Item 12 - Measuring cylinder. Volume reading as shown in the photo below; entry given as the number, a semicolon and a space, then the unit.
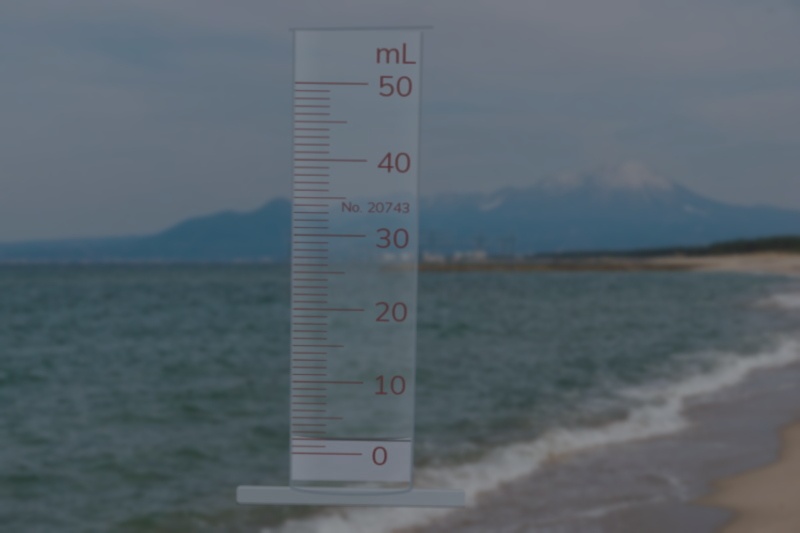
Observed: 2; mL
